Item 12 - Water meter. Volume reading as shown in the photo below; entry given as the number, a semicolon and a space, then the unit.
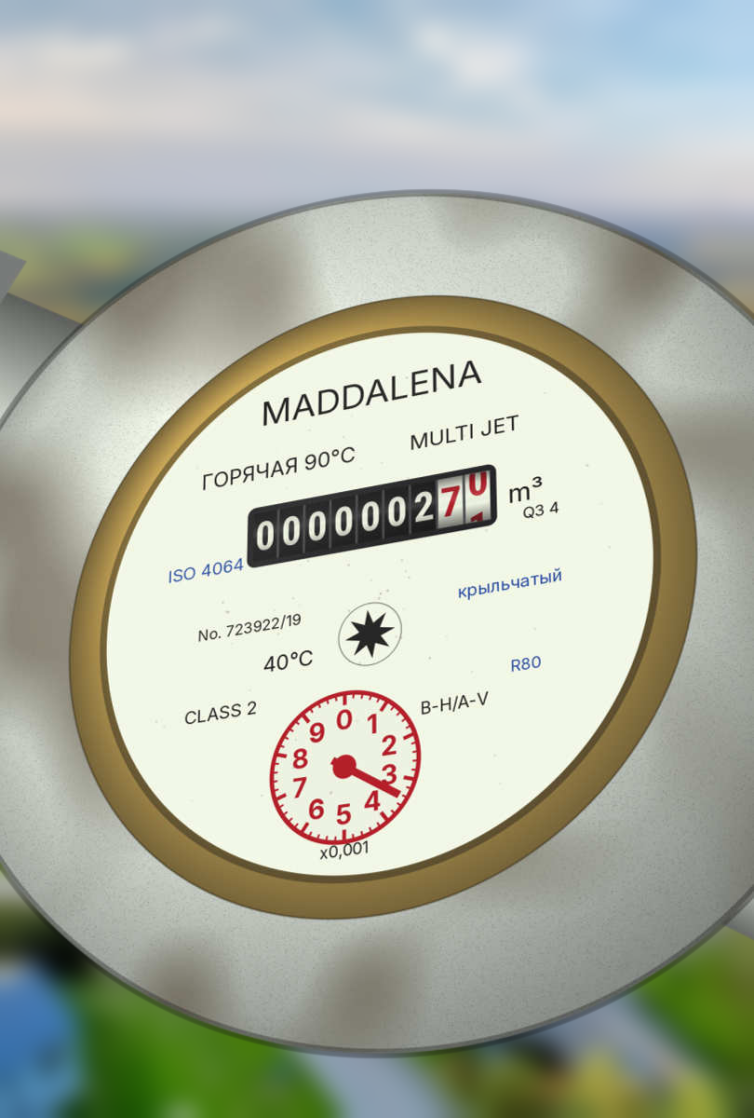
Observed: 2.703; m³
